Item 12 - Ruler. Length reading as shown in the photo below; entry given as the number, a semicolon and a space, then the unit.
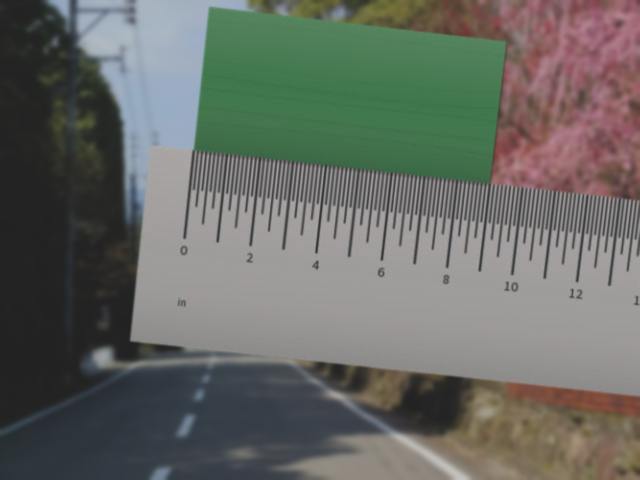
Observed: 9; in
